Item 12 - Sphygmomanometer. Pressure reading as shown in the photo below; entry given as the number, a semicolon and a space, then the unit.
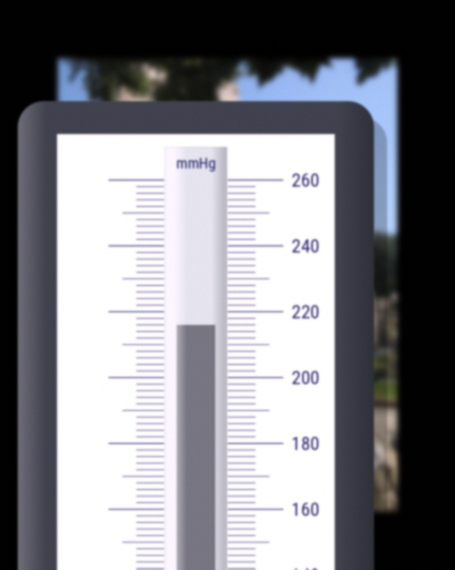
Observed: 216; mmHg
